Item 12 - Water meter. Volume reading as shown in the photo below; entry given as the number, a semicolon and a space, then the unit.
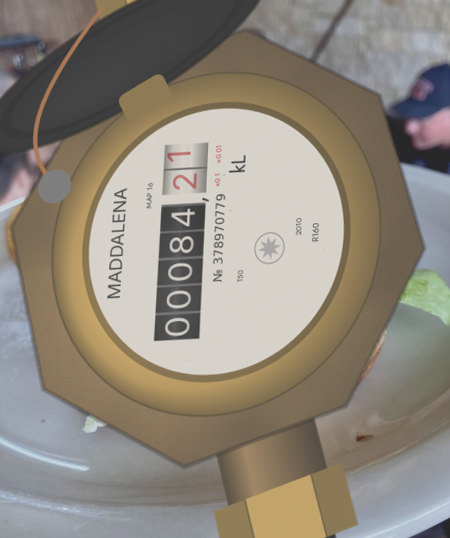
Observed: 84.21; kL
